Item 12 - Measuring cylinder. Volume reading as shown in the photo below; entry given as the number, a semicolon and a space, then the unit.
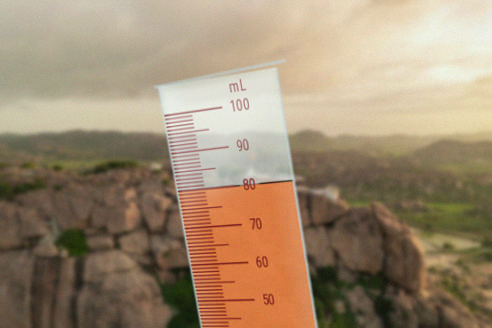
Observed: 80; mL
